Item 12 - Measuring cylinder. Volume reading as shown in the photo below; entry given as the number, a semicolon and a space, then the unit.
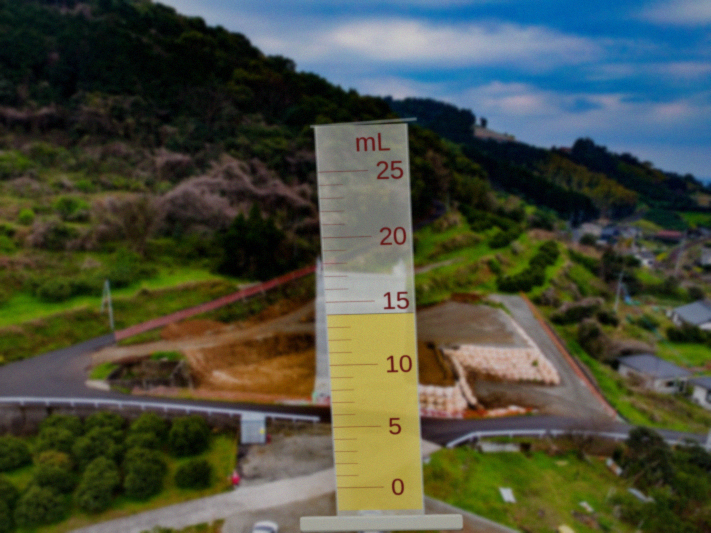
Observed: 14; mL
